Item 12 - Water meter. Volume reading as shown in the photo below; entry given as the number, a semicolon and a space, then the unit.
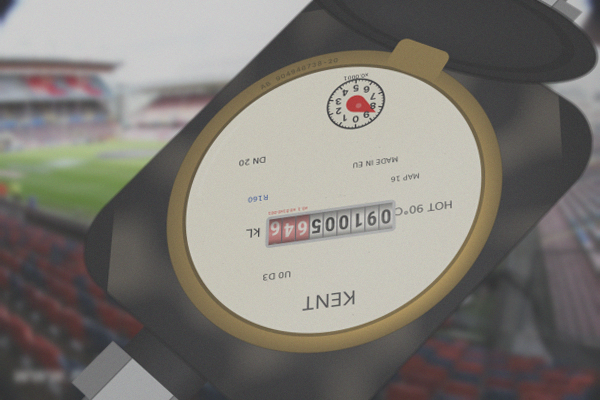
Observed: 91005.6458; kL
